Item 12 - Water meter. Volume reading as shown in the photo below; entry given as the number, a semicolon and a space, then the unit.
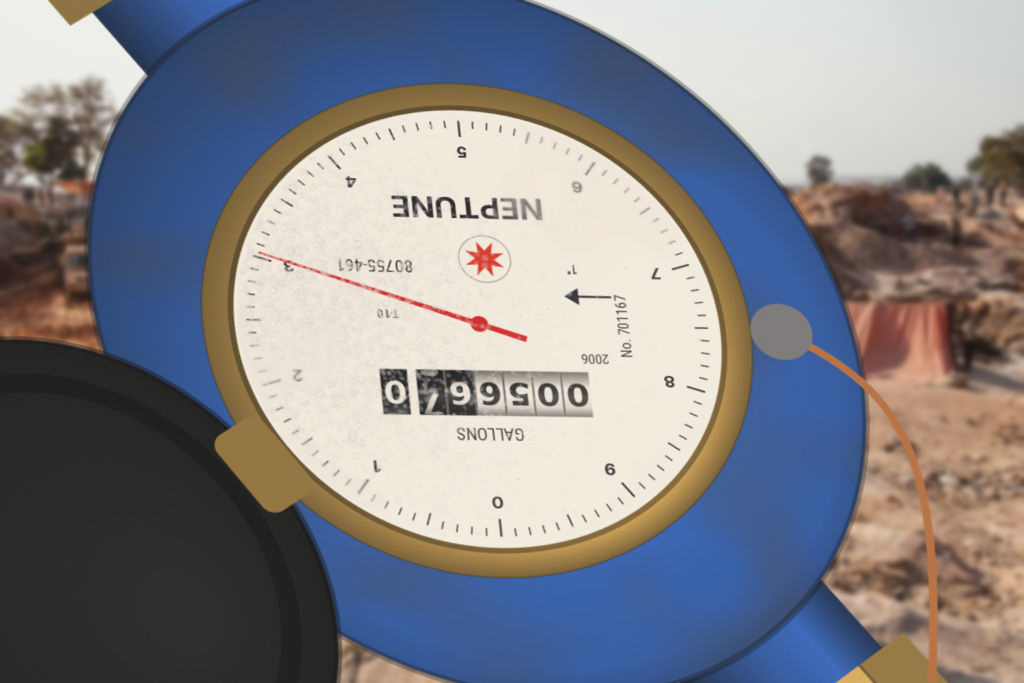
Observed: 56673.0; gal
